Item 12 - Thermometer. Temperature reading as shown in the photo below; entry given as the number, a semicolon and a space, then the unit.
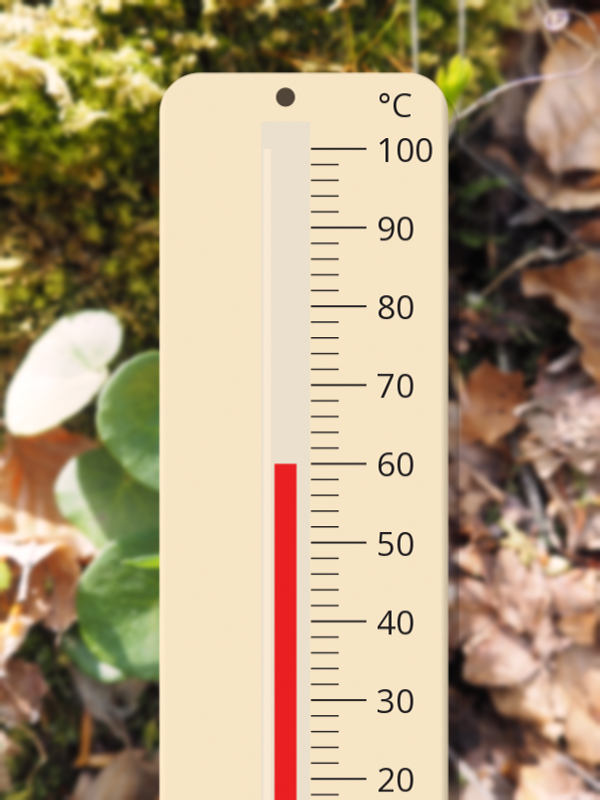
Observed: 60; °C
